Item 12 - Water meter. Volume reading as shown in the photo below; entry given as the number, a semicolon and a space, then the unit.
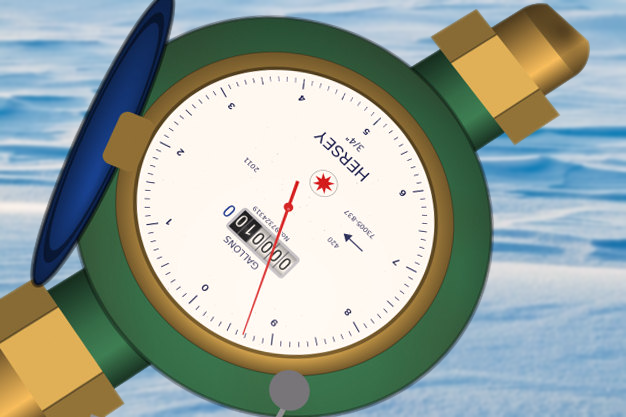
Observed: 99.3; gal
